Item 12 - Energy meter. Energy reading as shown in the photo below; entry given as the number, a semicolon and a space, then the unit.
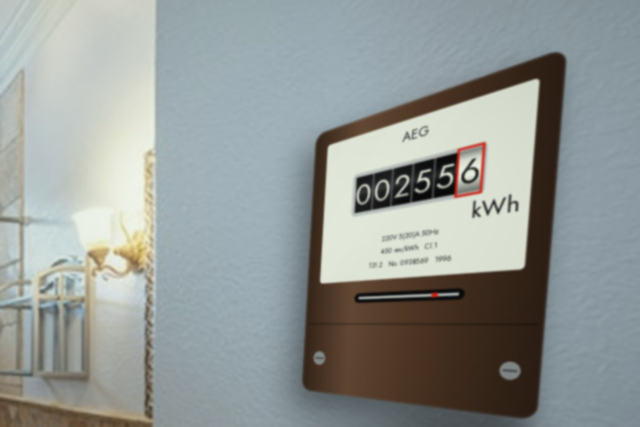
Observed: 255.6; kWh
